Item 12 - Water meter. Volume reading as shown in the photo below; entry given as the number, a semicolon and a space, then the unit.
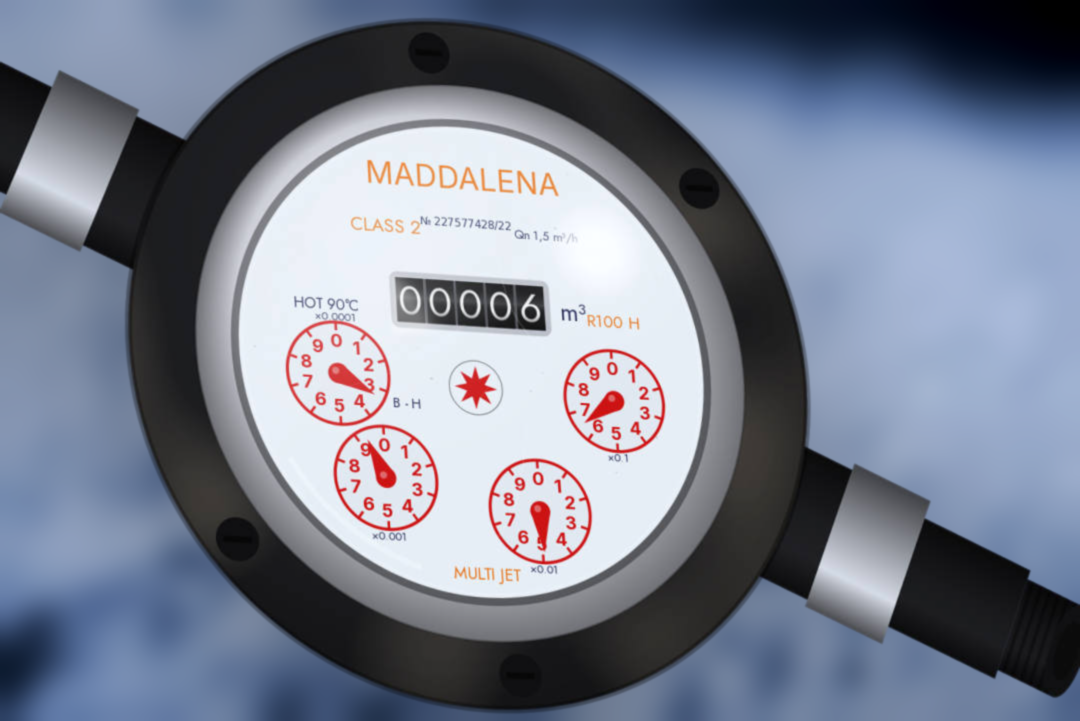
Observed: 6.6493; m³
